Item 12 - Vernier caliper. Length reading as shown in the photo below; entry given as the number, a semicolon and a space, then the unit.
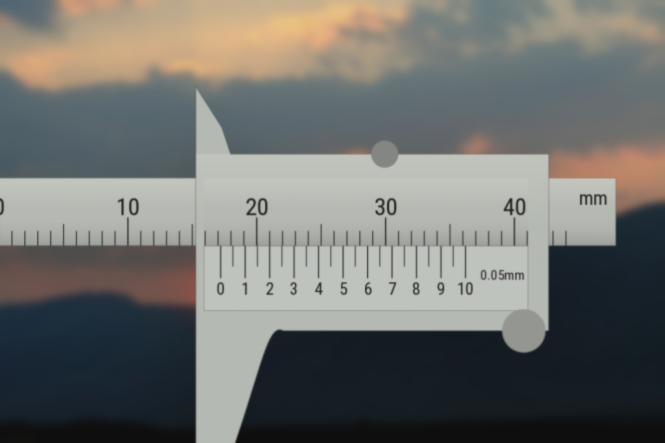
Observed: 17.2; mm
